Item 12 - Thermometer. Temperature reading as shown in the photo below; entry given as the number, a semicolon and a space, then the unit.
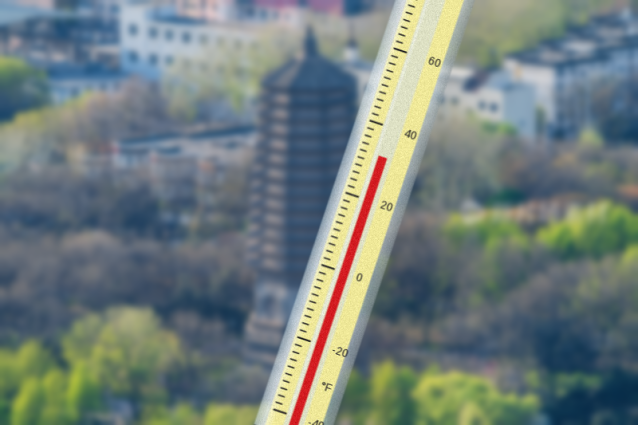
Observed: 32; °F
